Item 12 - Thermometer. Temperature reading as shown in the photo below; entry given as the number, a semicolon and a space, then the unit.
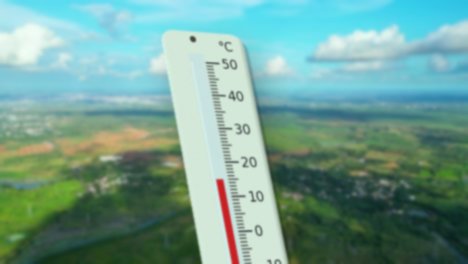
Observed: 15; °C
